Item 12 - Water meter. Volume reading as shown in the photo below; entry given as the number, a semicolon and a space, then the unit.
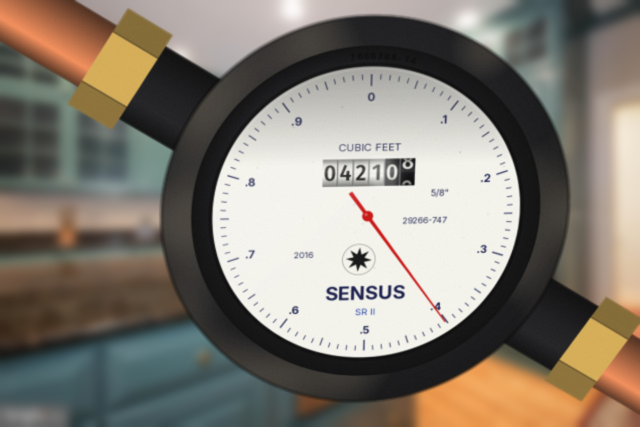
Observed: 42108.40; ft³
